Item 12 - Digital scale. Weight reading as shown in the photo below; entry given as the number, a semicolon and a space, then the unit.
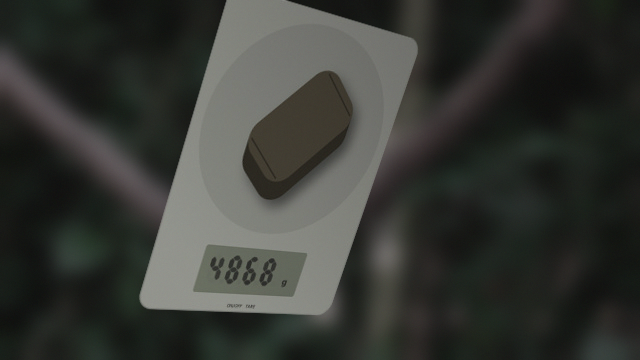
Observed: 4868; g
